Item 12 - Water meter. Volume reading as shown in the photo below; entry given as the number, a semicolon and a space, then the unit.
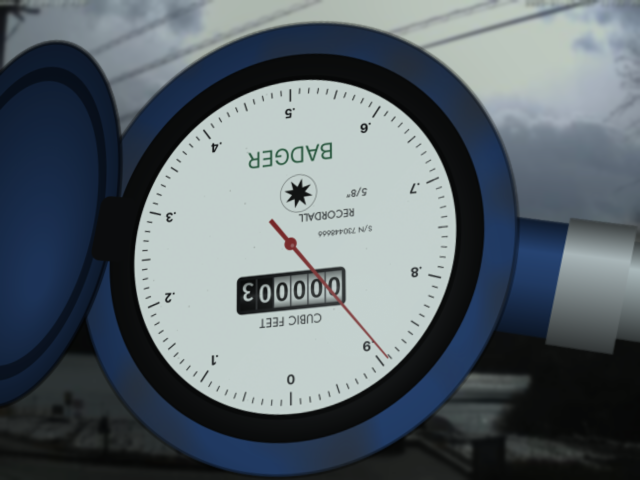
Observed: 2.89; ft³
